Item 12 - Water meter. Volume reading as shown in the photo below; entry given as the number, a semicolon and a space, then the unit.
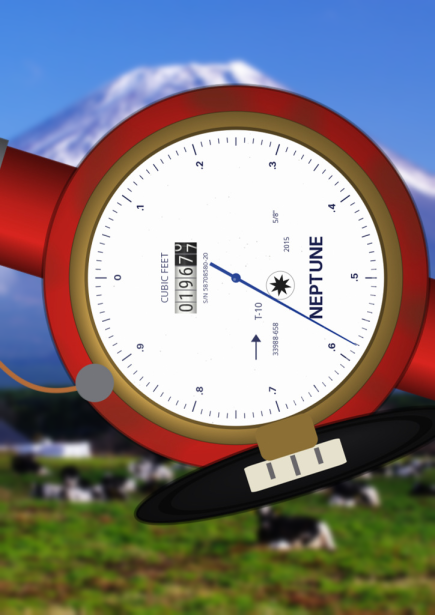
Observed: 19676.58; ft³
